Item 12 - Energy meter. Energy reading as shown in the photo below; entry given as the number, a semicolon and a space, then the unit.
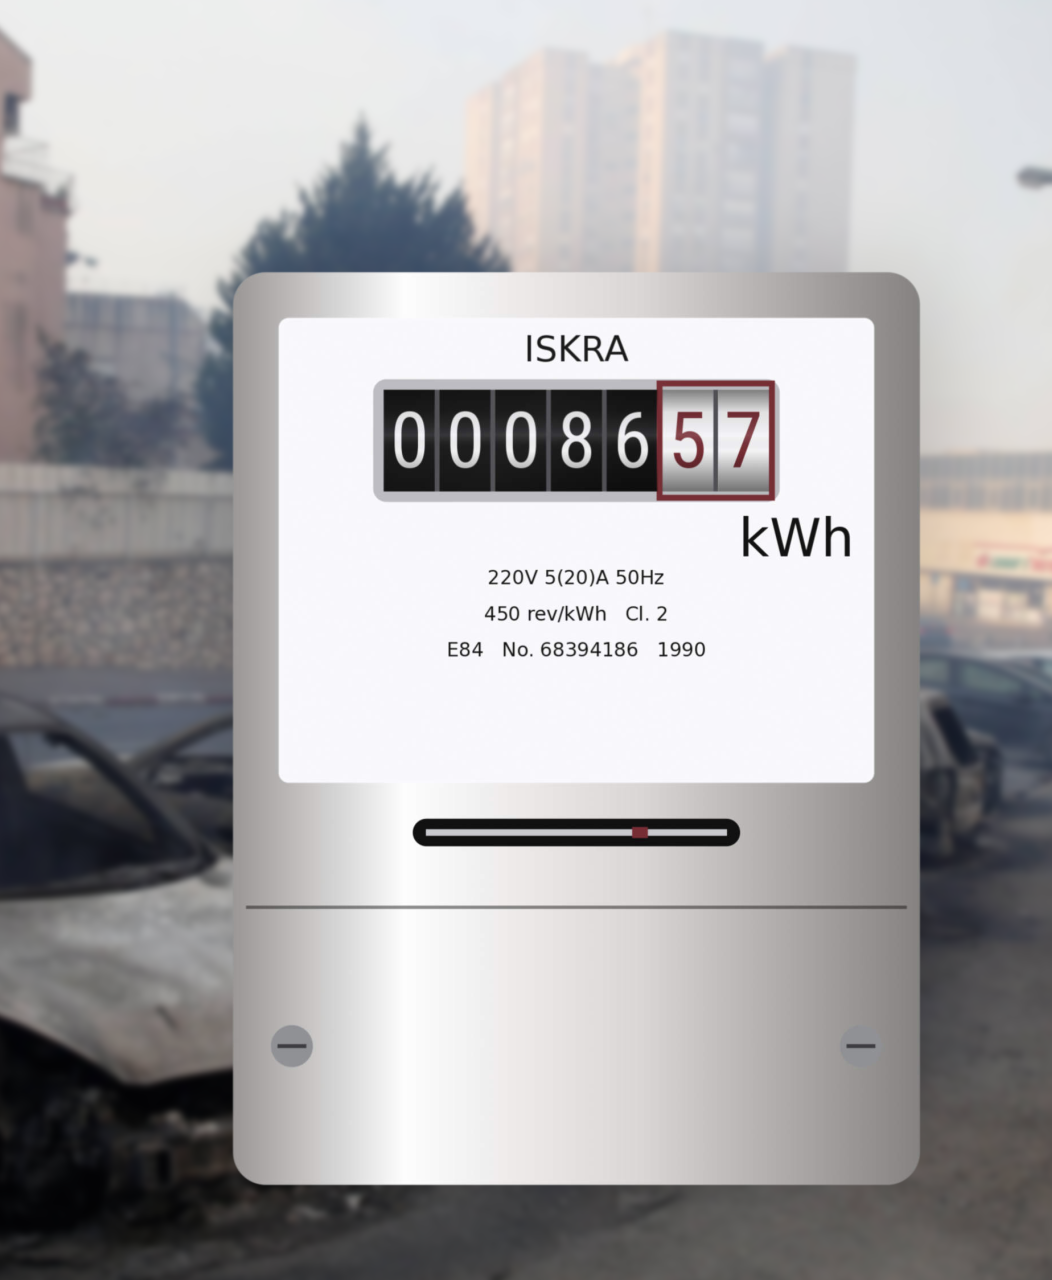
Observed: 86.57; kWh
